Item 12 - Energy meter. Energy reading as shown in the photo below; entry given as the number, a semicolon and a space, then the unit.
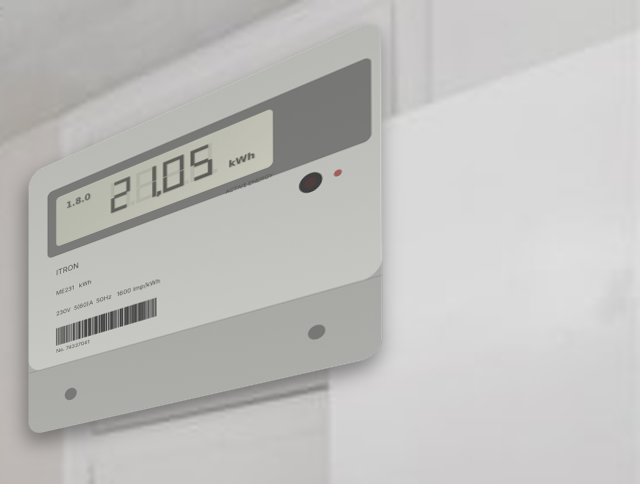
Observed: 21.05; kWh
